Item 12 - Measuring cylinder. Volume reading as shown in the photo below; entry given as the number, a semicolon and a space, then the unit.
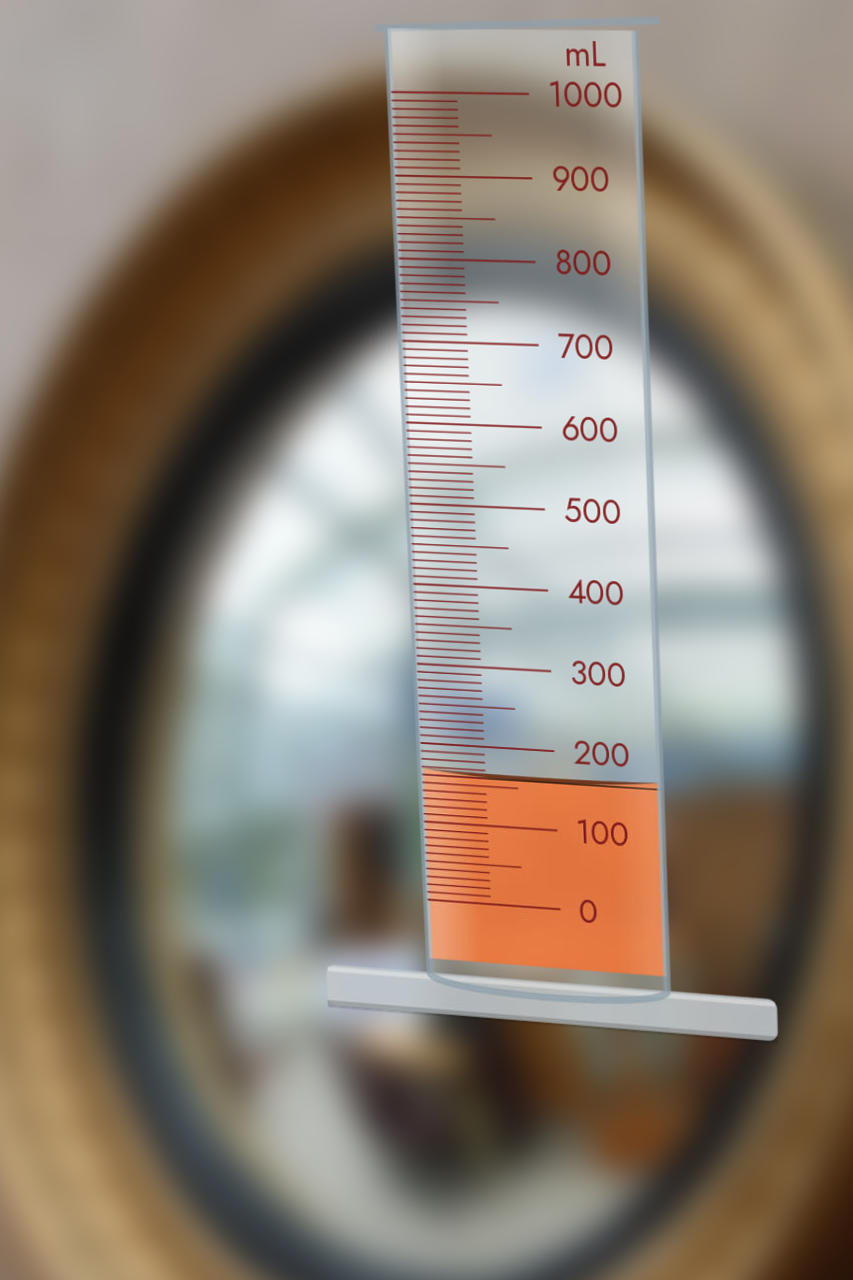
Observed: 160; mL
